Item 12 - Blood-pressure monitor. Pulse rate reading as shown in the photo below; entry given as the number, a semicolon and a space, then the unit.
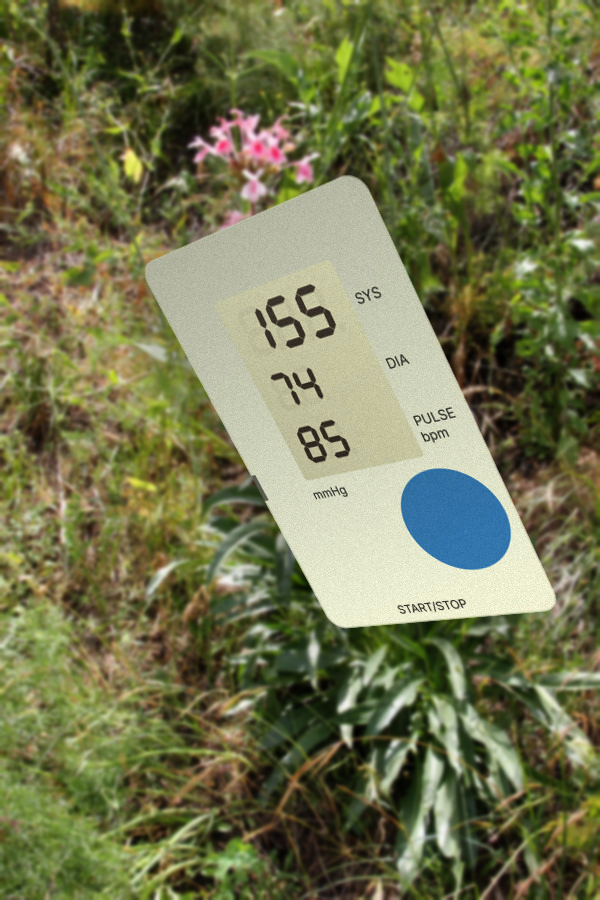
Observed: 85; bpm
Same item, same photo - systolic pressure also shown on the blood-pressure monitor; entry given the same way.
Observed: 155; mmHg
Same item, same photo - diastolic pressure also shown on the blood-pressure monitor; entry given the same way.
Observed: 74; mmHg
